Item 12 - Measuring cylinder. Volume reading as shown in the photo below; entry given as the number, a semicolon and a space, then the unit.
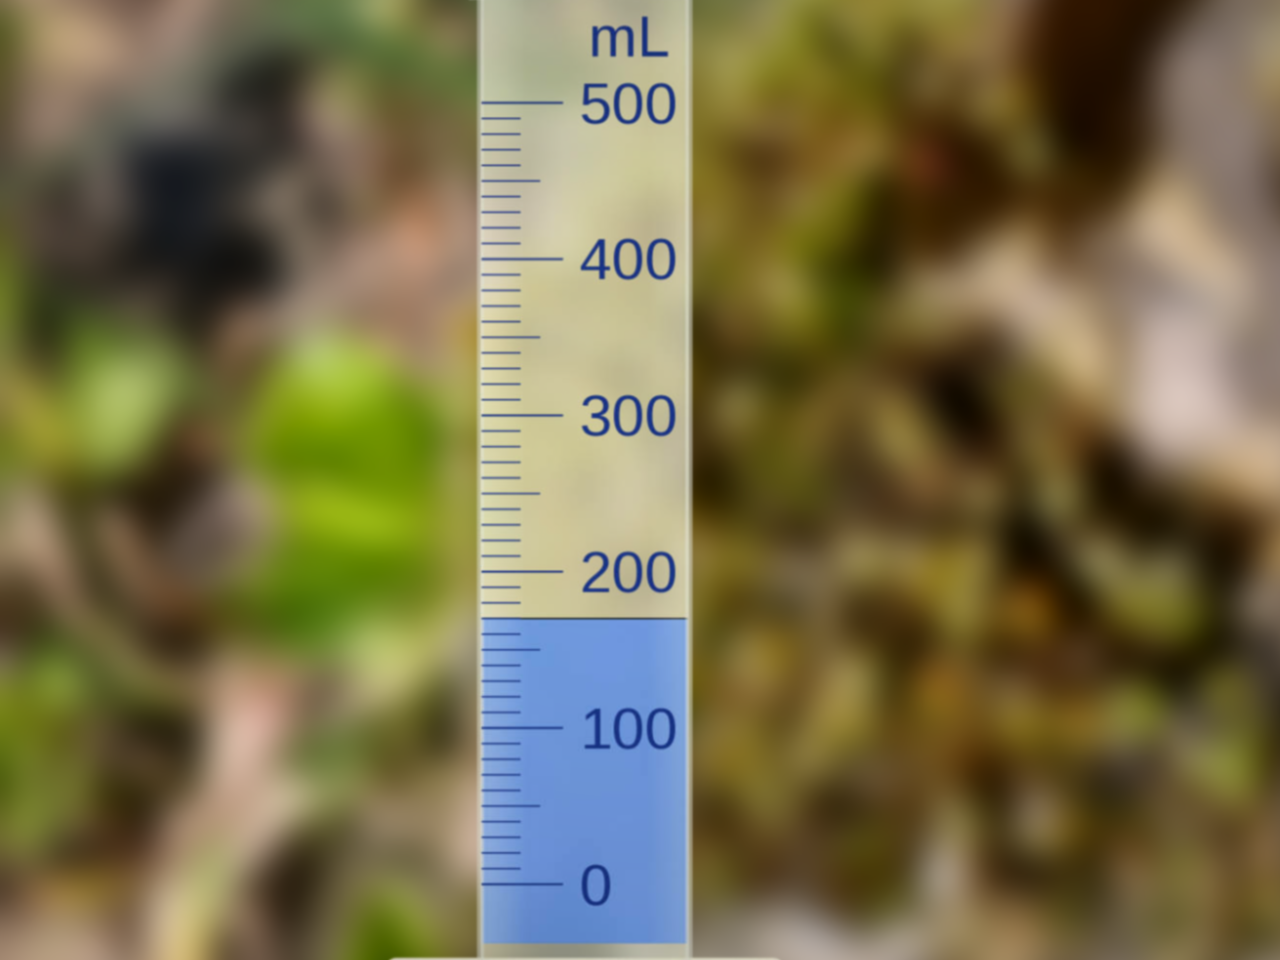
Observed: 170; mL
